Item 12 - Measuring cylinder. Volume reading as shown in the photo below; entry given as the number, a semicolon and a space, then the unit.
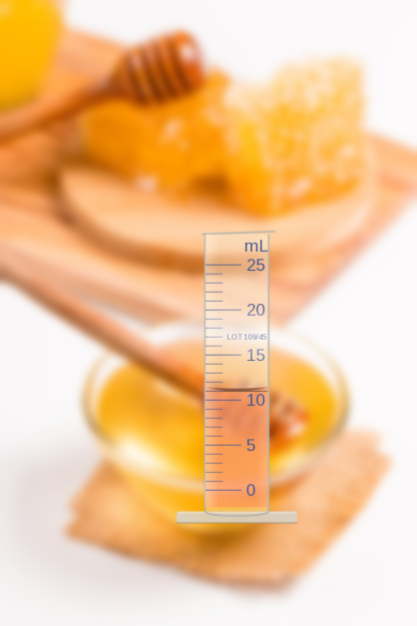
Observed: 11; mL
